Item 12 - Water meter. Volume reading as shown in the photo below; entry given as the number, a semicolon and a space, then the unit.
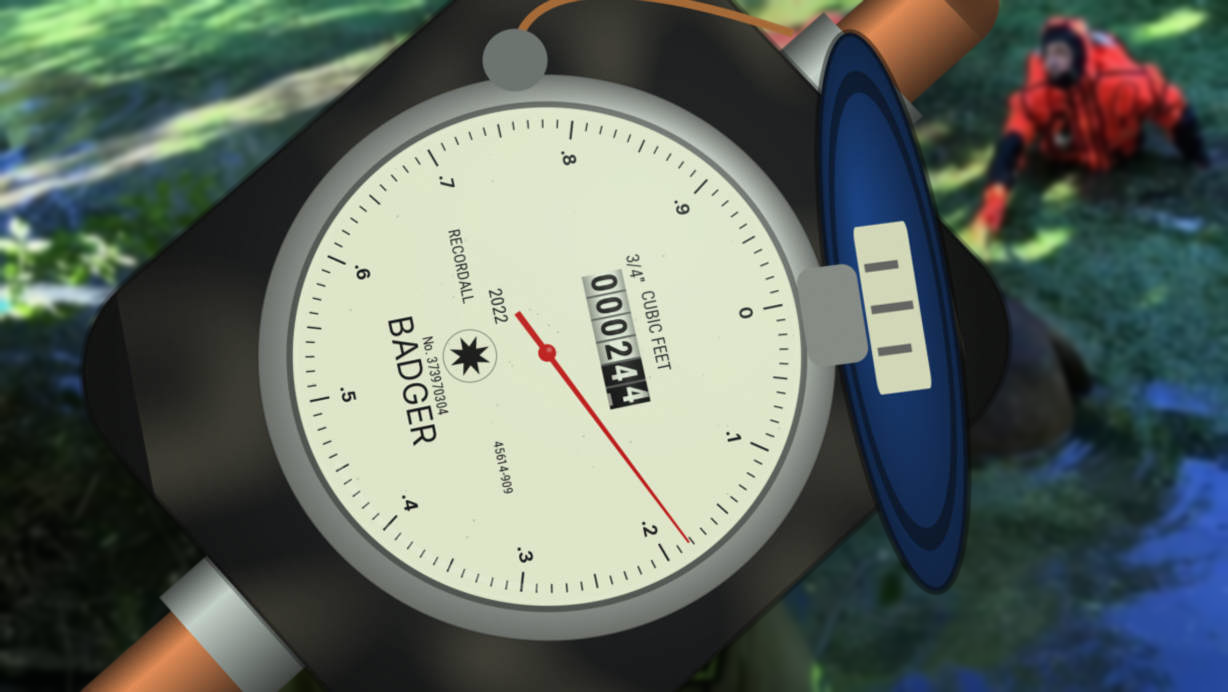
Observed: 244.18; ft³
